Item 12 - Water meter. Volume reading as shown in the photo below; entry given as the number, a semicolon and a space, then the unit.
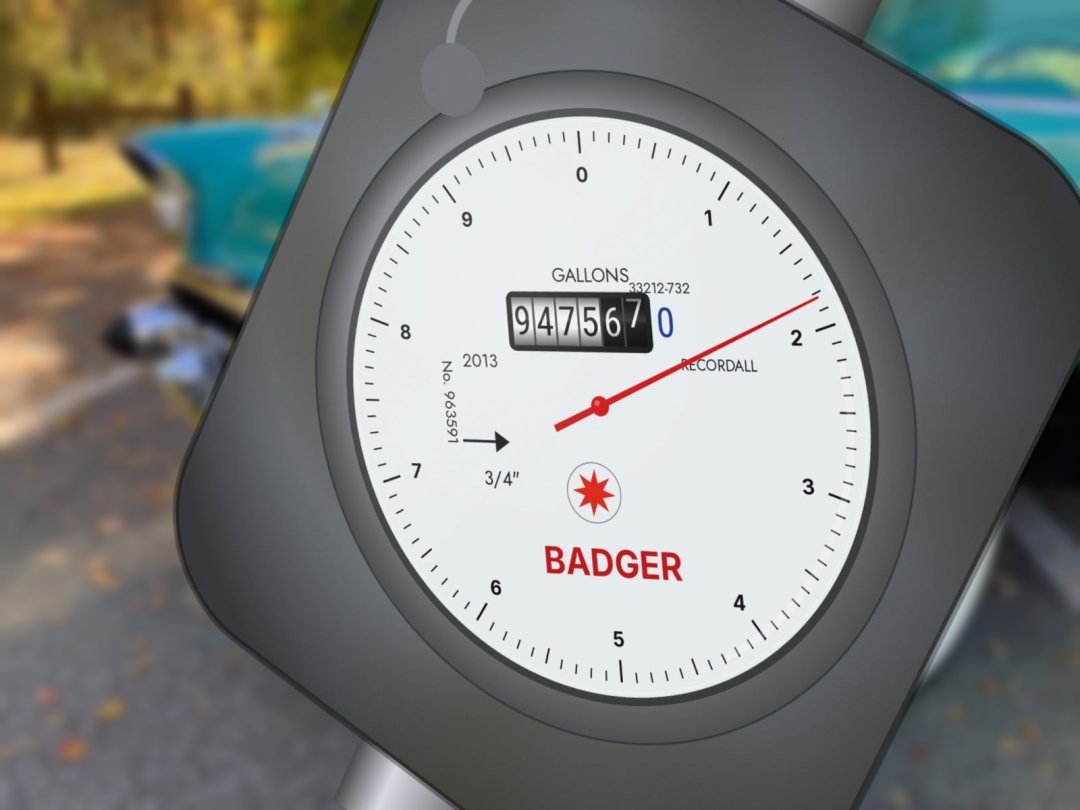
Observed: 9475671.8; gal
